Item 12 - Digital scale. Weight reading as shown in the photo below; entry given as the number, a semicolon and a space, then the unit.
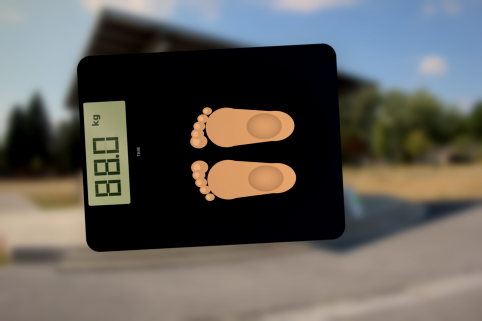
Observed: 88.0; kg
